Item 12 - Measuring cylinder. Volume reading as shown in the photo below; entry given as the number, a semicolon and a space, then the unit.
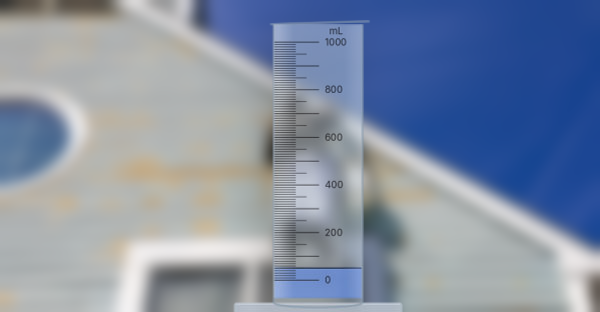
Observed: 50; mL
